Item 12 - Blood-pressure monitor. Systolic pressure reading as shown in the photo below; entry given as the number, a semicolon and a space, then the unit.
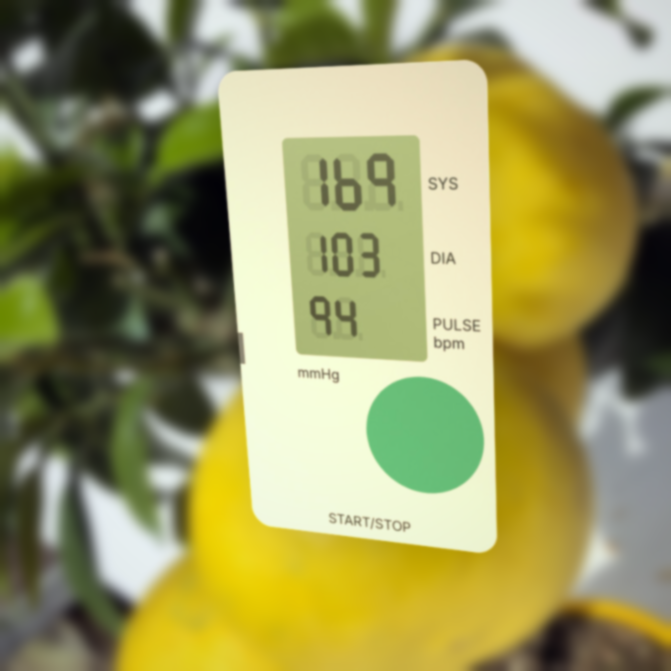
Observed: 169; mmHg
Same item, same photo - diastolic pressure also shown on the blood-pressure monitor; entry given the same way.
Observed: 103; mmHg
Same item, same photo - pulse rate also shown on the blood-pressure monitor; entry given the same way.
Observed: 94; bpm
